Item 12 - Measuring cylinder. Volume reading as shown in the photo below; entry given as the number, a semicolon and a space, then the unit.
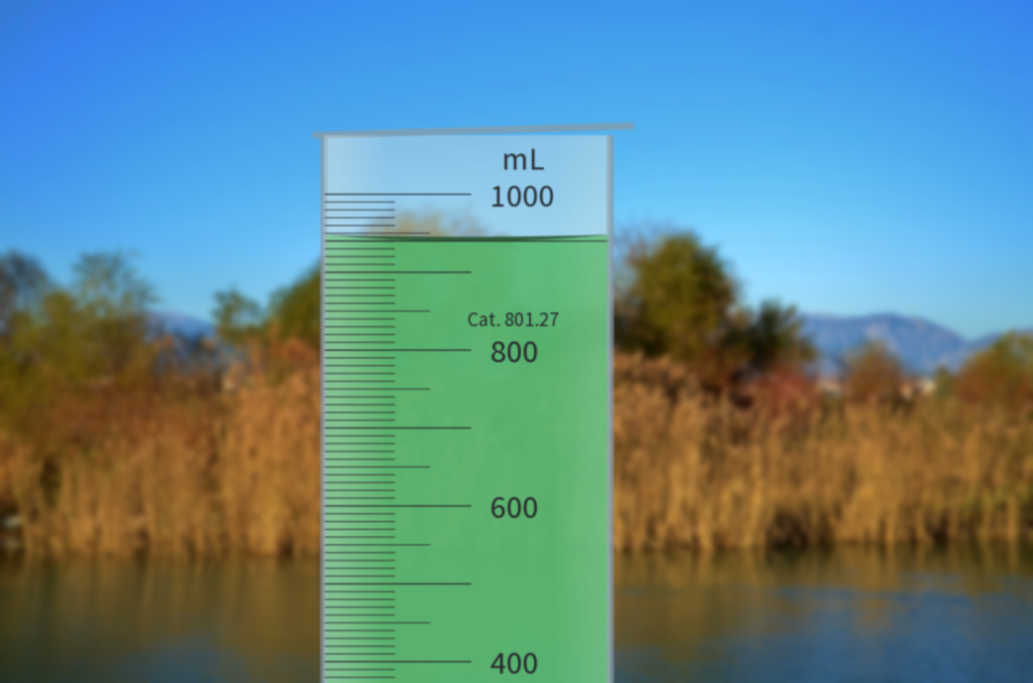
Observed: 940; mL
